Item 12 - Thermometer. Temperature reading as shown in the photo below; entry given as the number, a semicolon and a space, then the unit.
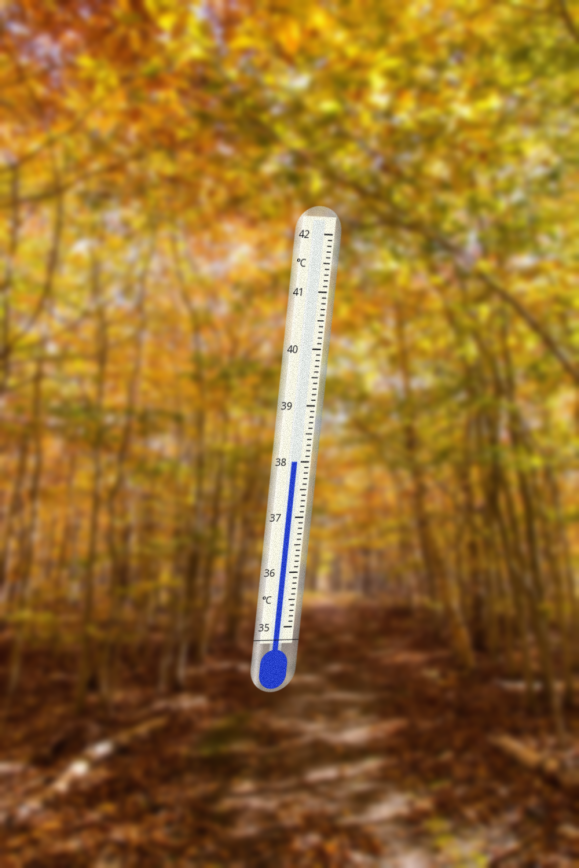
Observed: 38; °C
